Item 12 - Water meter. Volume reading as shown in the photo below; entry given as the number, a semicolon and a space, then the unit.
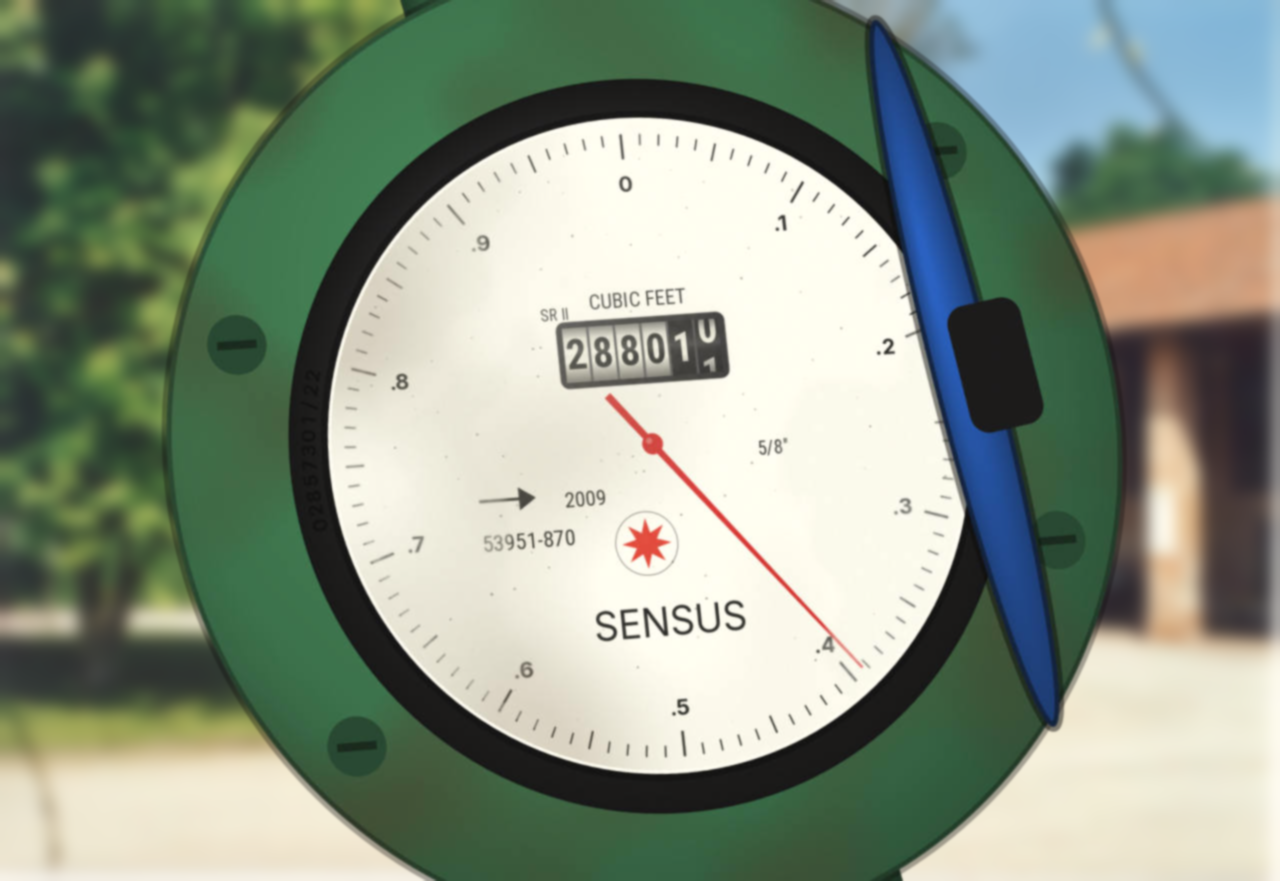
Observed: 288010.39; ft³
